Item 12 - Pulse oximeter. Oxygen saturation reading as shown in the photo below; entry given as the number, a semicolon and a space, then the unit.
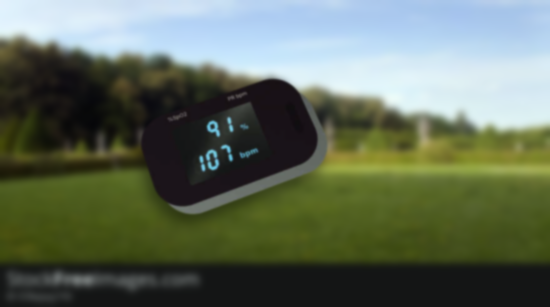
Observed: 91; %
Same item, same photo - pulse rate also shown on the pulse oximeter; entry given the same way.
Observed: 107; bpm
